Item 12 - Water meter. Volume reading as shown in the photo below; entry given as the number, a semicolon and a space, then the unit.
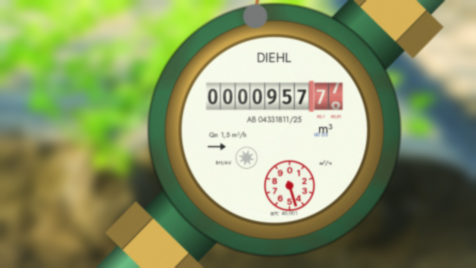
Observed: 957.774; m³
